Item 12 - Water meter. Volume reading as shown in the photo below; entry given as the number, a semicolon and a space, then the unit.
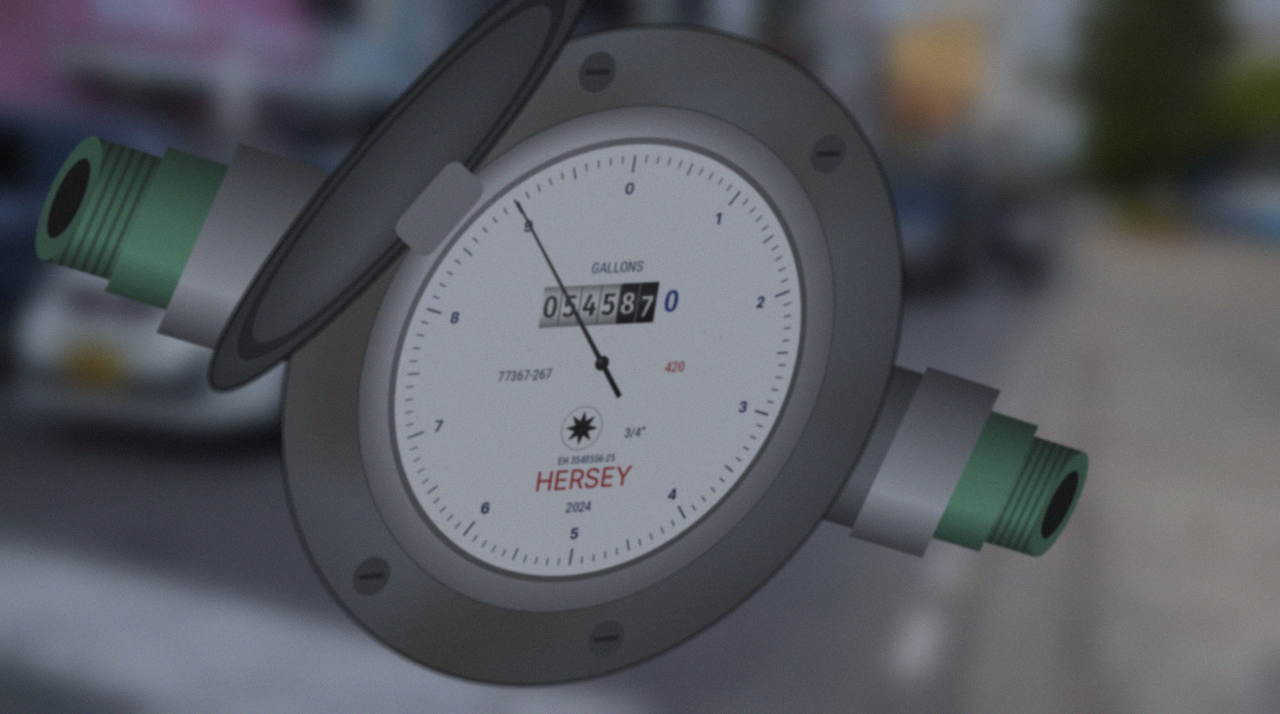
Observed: 545869.0; gal
